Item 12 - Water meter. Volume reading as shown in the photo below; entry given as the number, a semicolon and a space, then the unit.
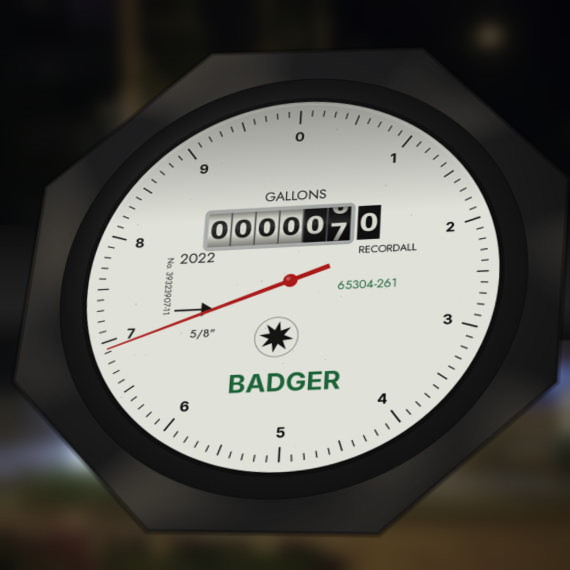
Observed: 66.9; gal
